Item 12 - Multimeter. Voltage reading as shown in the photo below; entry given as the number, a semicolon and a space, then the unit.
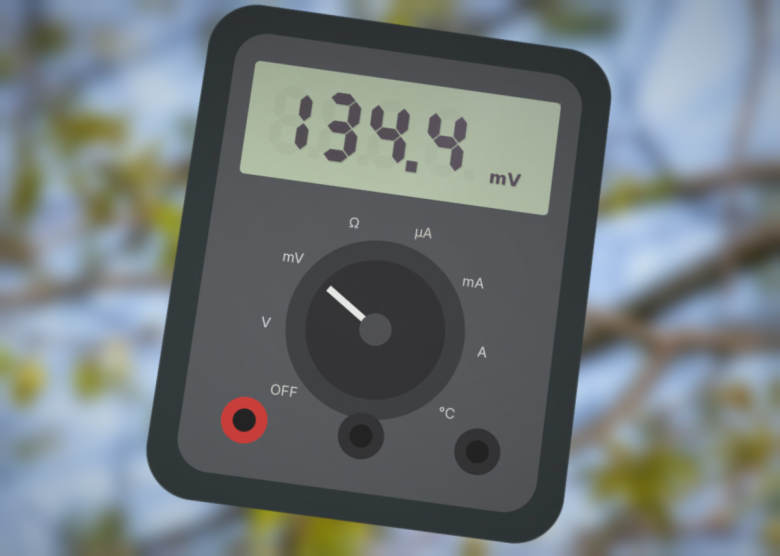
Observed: 134.4; mV
